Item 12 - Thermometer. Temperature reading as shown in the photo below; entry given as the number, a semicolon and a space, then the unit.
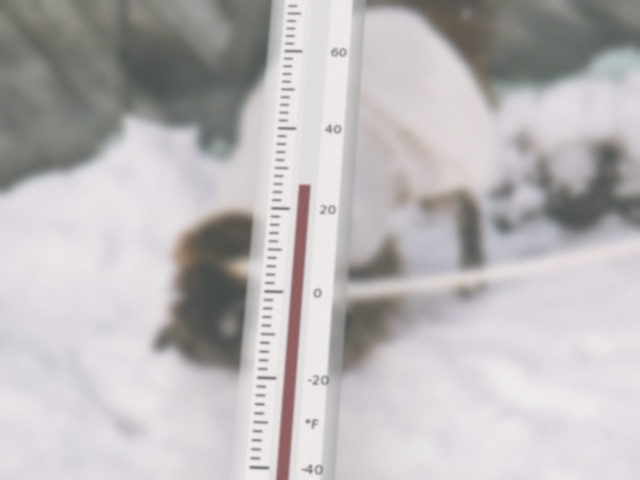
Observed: 26; °F
